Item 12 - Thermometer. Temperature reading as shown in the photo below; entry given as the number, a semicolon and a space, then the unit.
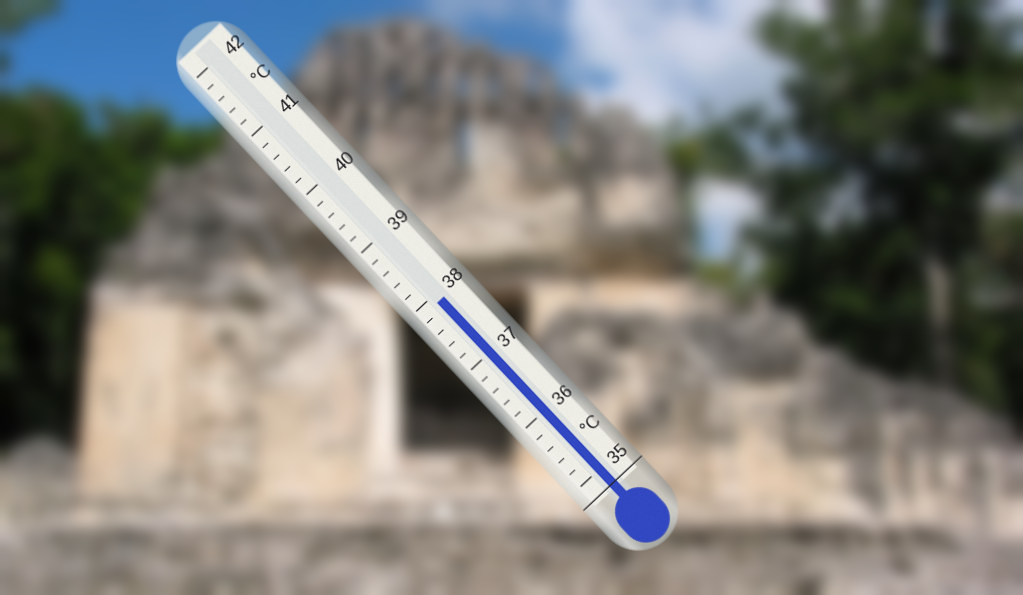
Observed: 37.9; °C
